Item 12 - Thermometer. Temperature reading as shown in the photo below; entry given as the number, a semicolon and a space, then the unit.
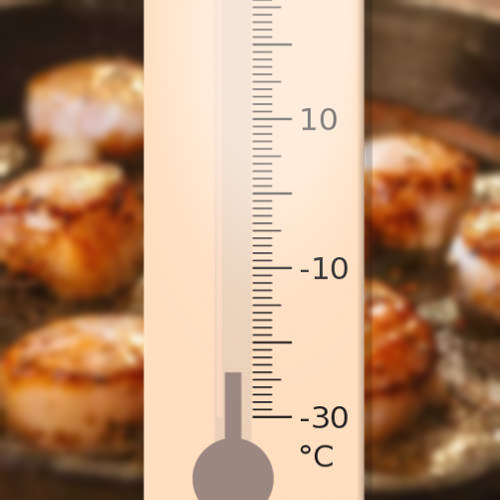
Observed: -24; °C
